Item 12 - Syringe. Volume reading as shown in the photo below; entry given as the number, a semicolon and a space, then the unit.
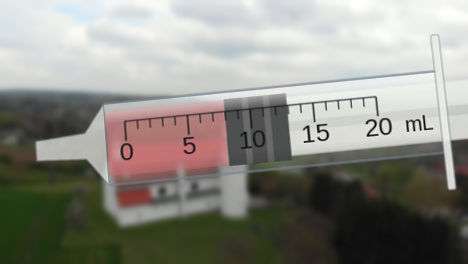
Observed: 8; mL
